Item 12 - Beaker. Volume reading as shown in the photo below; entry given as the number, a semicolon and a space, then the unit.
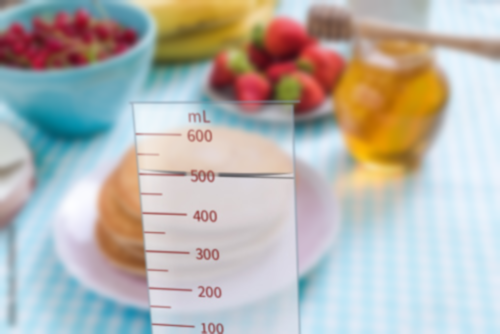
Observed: 500; mL
